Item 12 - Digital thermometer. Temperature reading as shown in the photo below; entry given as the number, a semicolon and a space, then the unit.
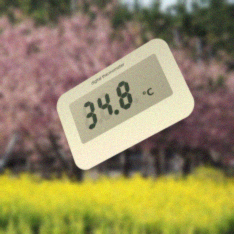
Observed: 34.8; °C
